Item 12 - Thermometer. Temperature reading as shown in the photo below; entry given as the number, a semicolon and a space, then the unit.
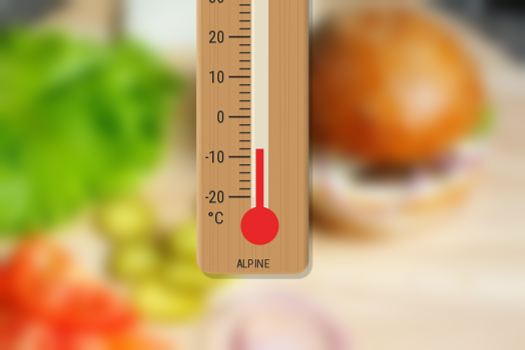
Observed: -8; °C
